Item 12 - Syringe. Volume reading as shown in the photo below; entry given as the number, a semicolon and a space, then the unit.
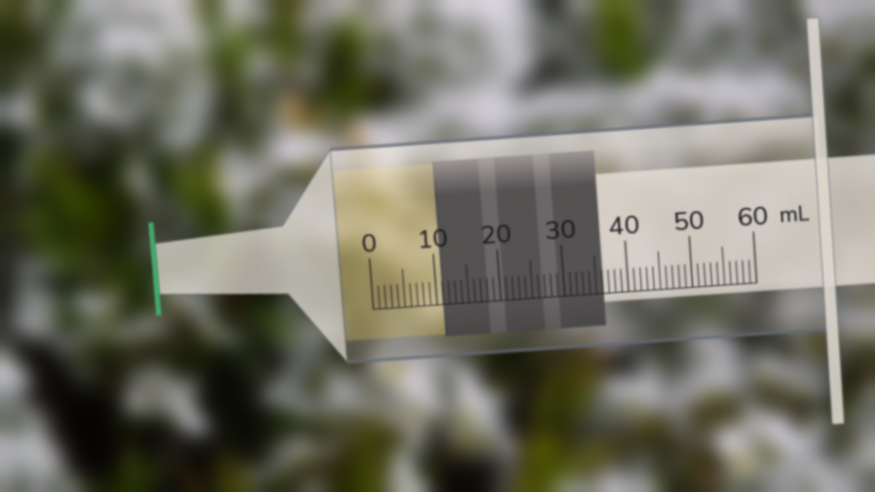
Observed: 11; mL
